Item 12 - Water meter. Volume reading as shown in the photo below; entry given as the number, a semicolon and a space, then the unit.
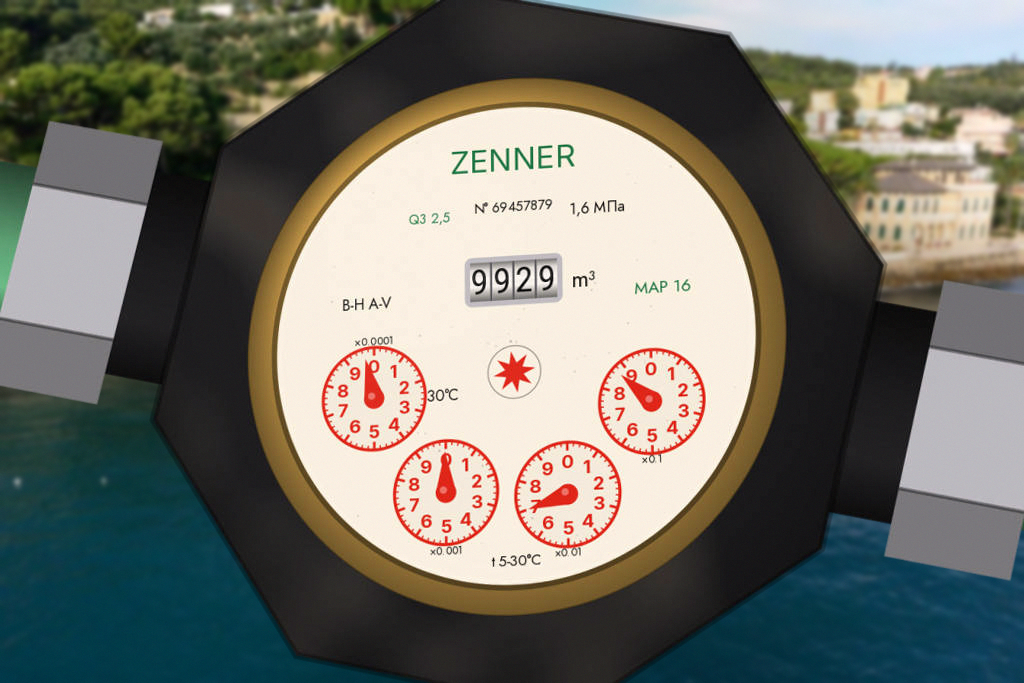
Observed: 9929.8699; m³
